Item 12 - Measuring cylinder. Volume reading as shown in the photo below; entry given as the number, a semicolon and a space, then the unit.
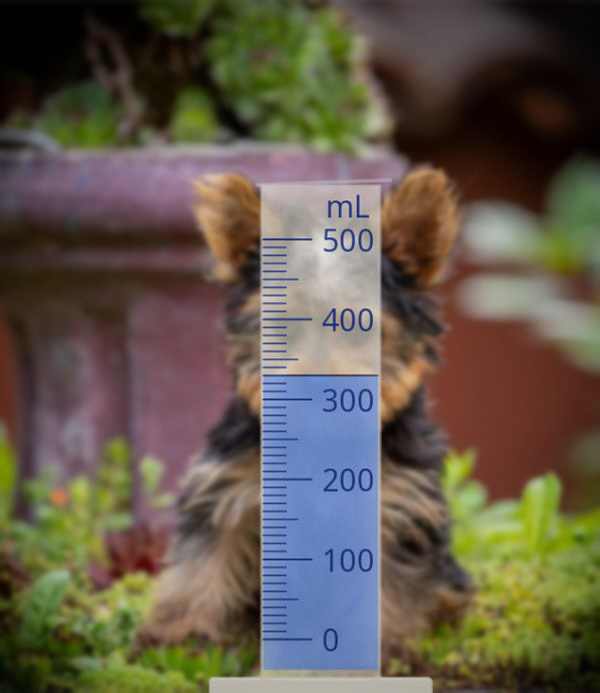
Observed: 330; mL
